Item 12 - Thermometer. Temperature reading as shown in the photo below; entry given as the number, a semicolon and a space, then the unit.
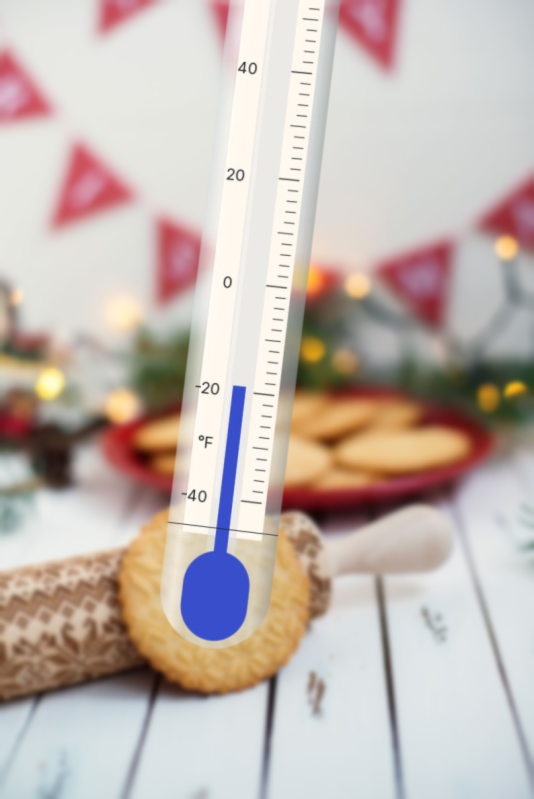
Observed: -19; °F
